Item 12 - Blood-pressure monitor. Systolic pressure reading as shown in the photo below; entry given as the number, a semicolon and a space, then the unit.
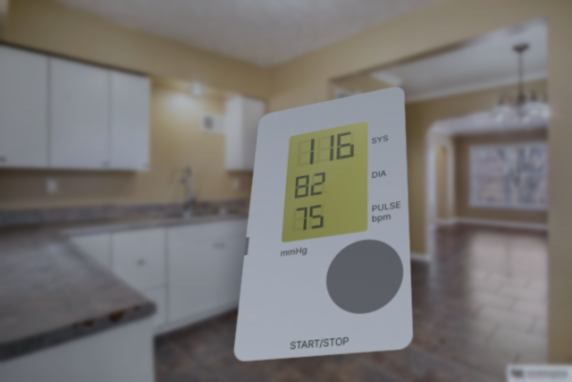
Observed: 116; mmHg
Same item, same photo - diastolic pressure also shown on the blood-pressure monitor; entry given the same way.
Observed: 82; mmHg
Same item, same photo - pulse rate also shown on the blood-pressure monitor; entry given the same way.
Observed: 75; bpm
